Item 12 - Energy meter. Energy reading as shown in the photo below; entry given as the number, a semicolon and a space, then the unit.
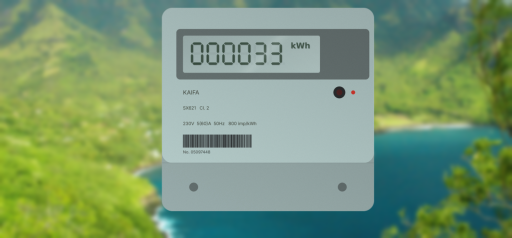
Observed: 33; kWh
